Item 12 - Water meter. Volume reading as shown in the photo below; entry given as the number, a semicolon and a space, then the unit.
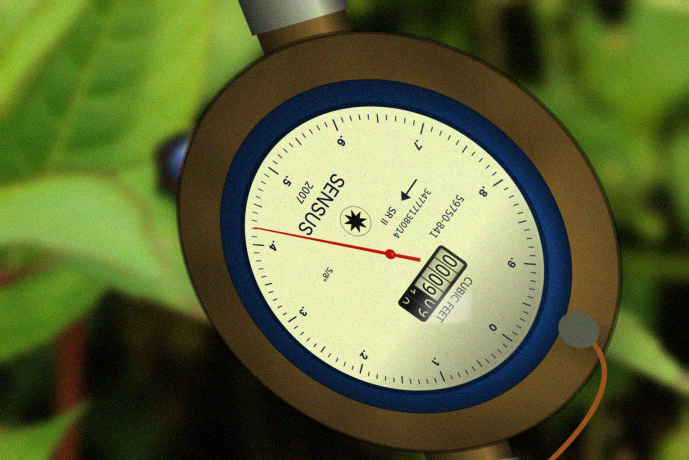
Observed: 909.42; ft³
